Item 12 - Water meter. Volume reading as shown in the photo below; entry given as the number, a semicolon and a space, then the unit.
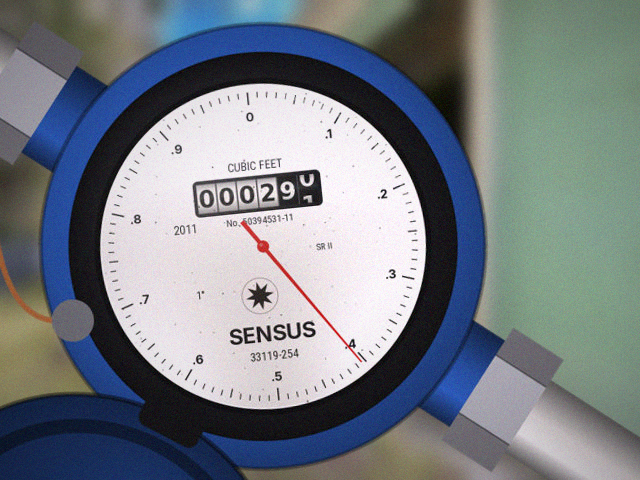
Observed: 290.40; ft³
